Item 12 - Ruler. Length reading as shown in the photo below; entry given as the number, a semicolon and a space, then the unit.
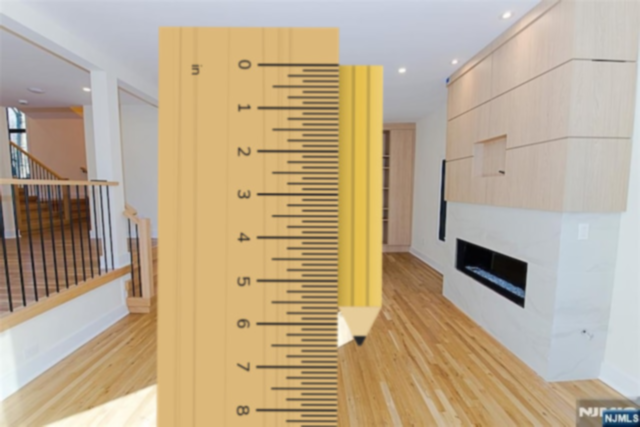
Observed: 6.5; in
